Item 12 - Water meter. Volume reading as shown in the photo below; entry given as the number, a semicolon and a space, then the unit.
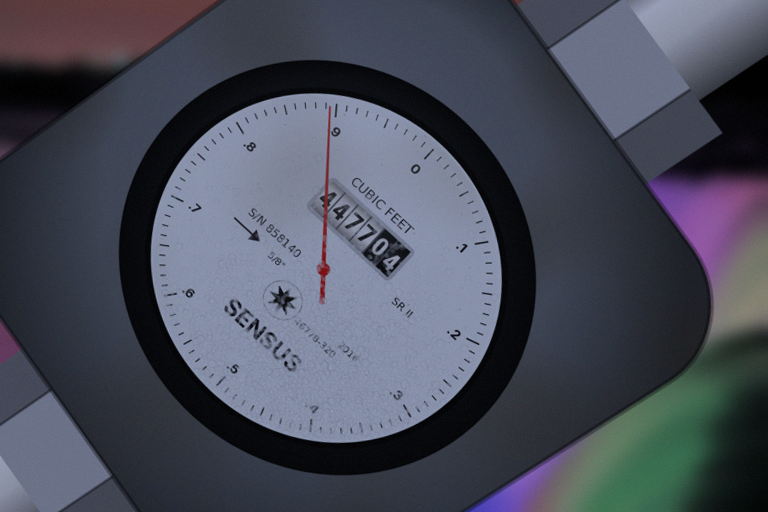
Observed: 447703.89; ft³
